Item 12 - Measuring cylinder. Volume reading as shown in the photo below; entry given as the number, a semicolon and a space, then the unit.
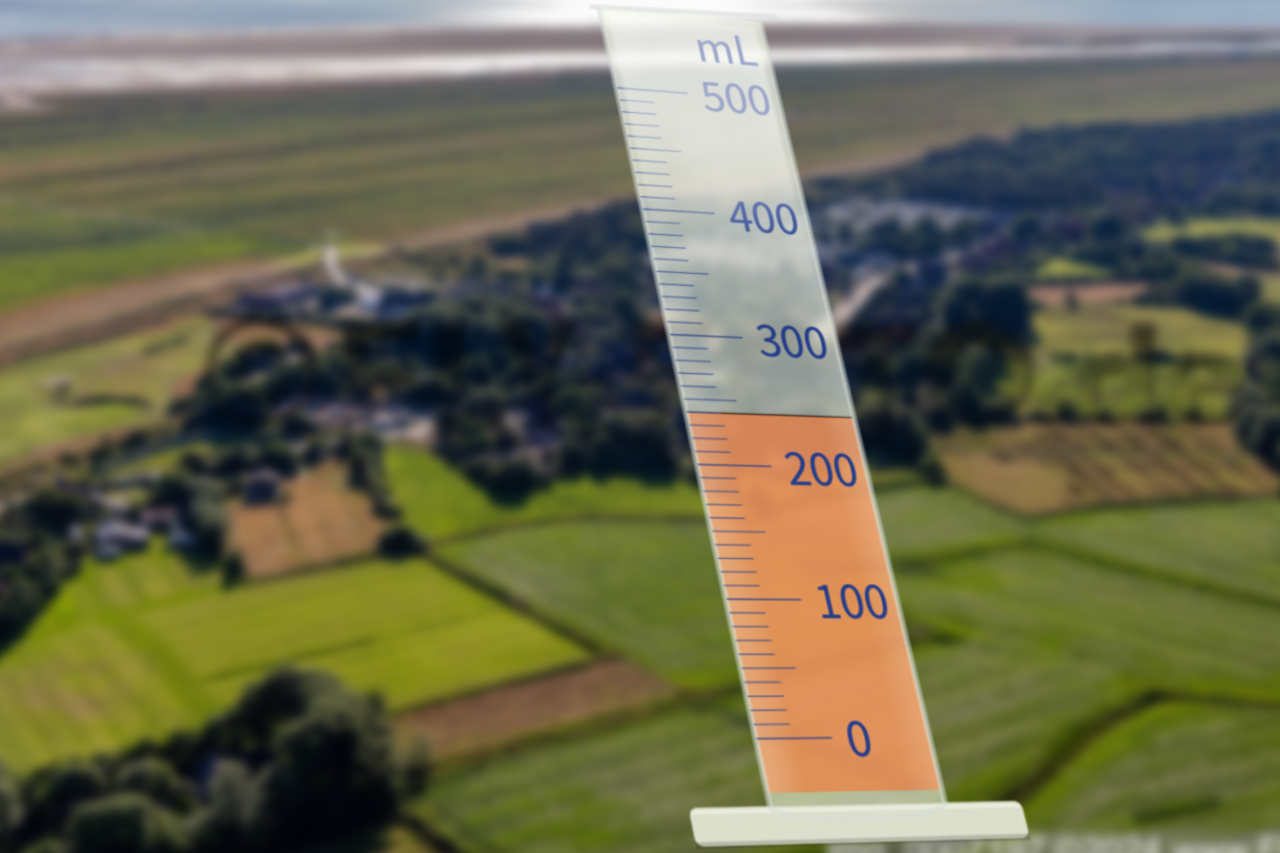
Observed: 240; mL
